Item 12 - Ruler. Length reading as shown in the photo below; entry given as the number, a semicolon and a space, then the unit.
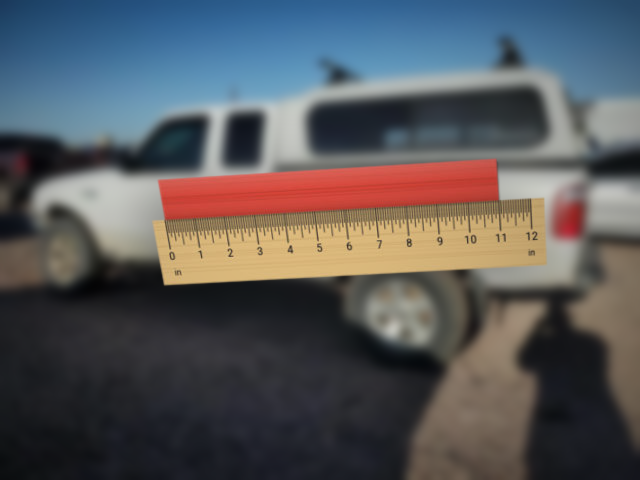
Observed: 11; in
